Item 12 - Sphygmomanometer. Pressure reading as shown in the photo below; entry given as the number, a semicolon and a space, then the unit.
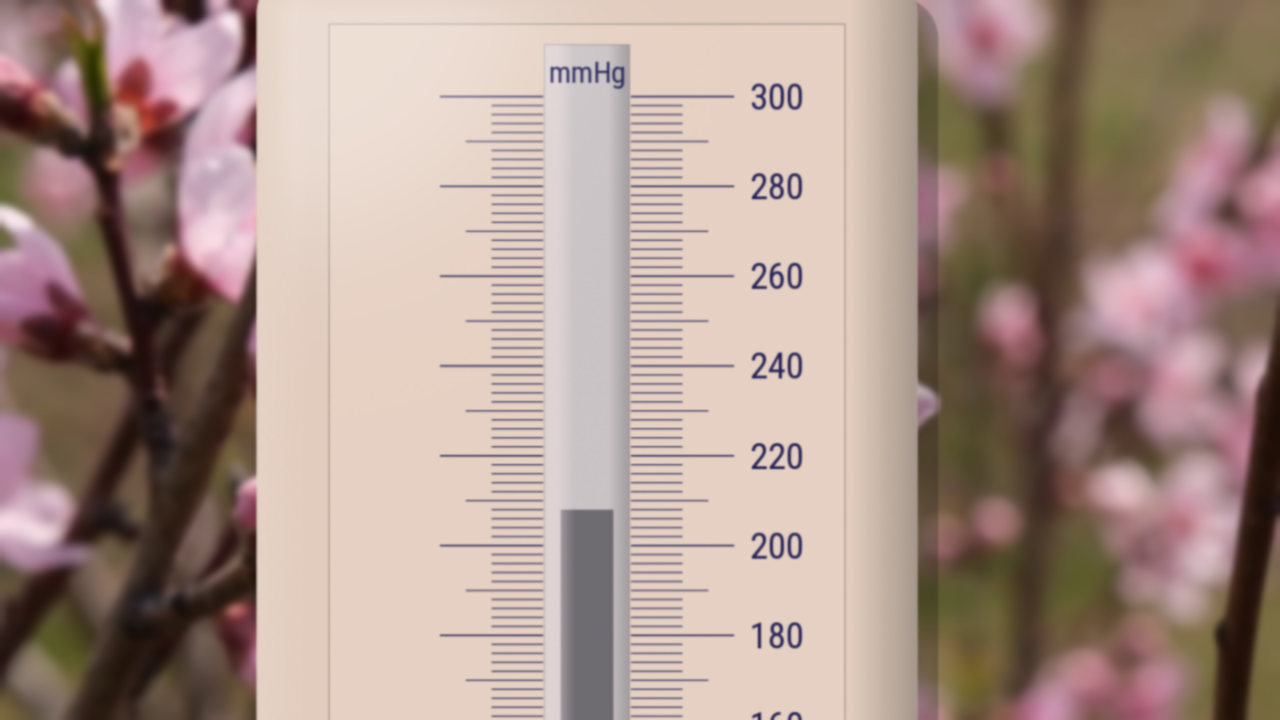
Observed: 208; mmHg
